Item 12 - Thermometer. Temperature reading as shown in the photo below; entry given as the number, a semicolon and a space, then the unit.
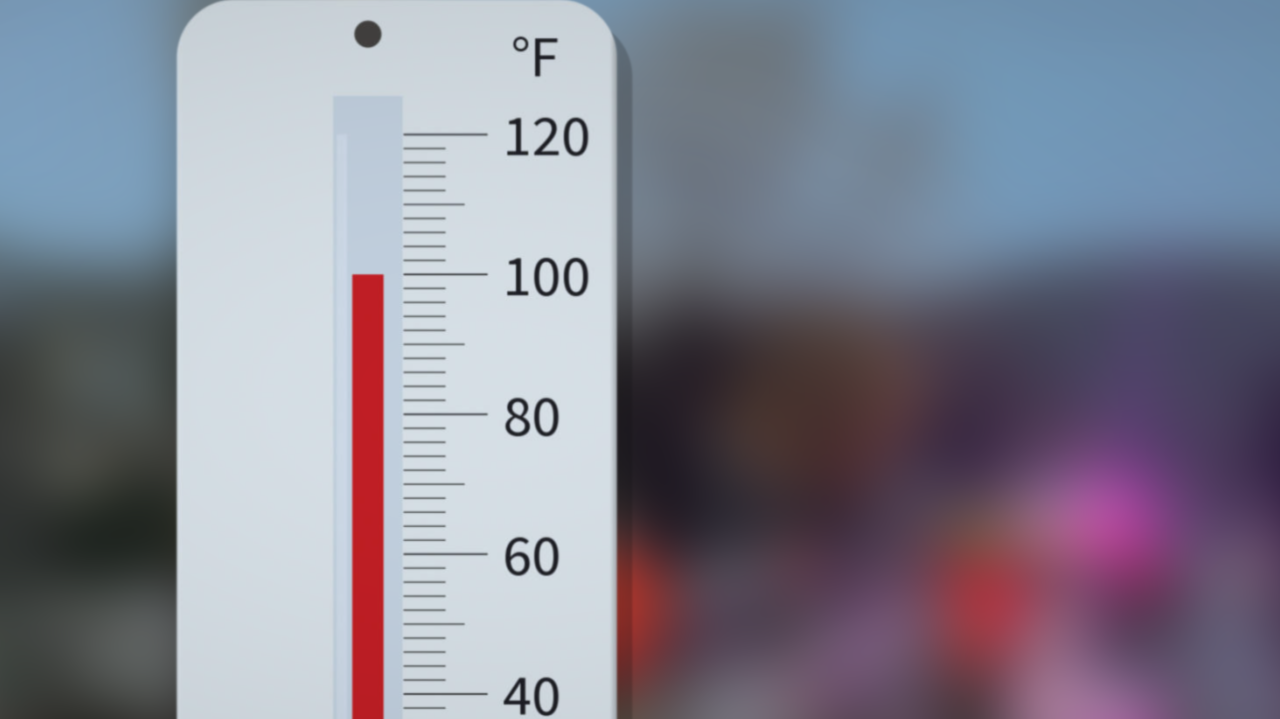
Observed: 100; °F
